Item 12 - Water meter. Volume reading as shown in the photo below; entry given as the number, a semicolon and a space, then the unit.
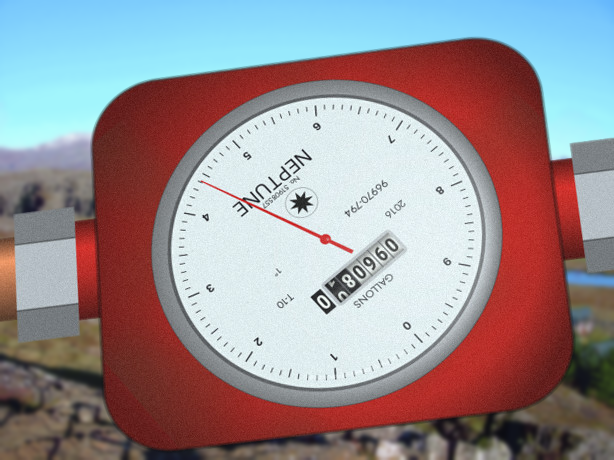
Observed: 960804.4; gal
